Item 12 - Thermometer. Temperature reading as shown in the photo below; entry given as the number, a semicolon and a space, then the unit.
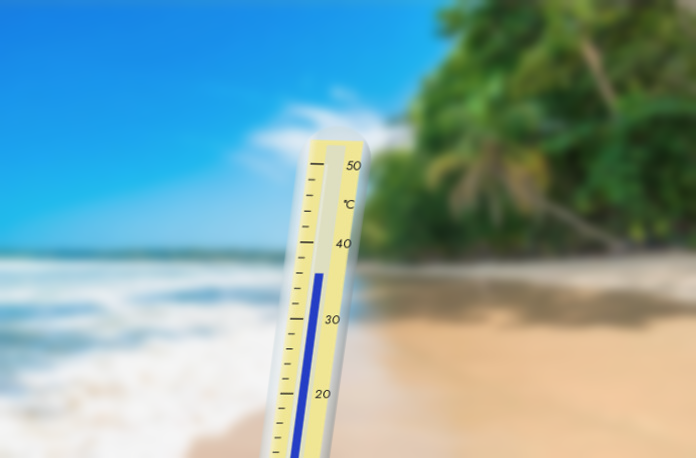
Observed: 36; °C
